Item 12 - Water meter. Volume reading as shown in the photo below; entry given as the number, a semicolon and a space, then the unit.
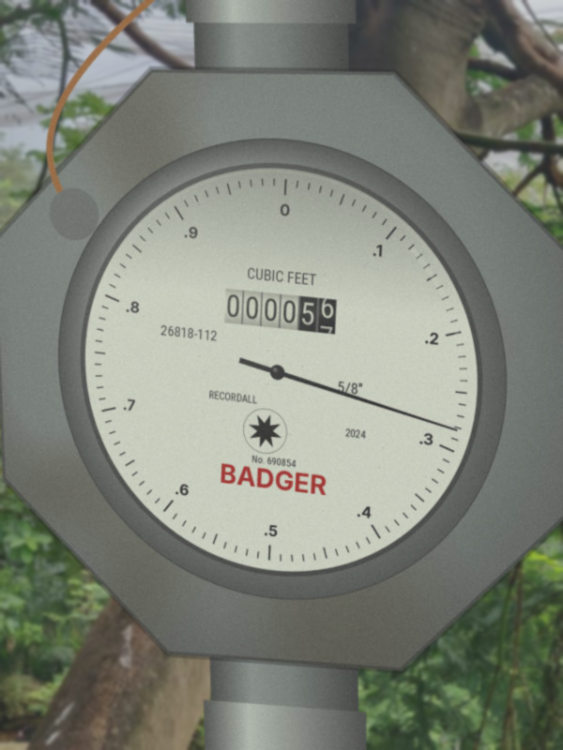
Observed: 56.28; ft³
